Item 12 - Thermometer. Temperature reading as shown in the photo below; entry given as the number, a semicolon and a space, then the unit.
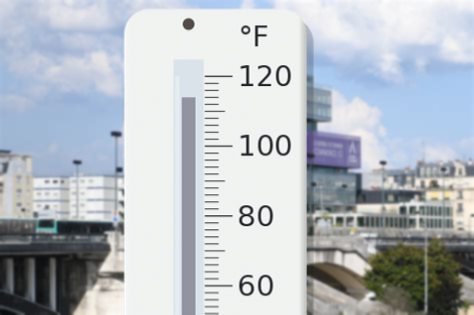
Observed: 114; °F
